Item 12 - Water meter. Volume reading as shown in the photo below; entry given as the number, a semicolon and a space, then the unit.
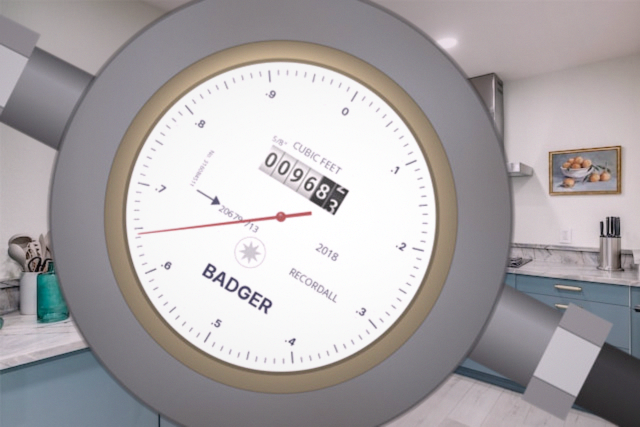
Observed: 9682.64; ft³
